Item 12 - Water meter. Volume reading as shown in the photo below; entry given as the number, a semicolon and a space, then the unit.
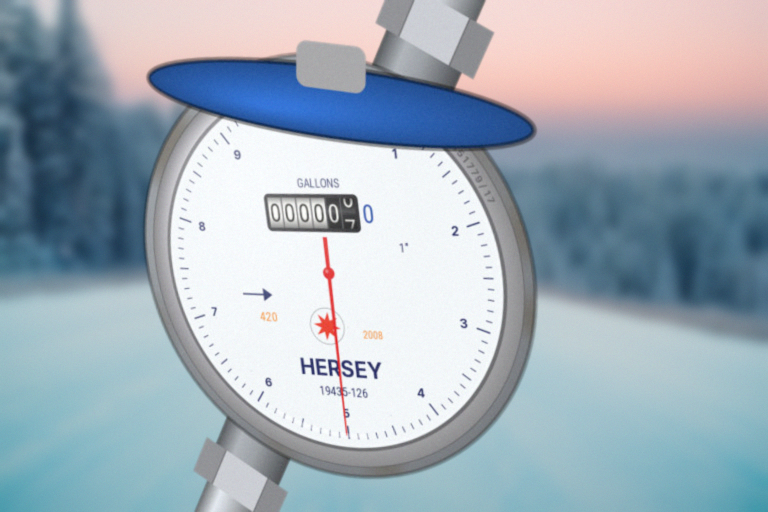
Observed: 65.0; gal
